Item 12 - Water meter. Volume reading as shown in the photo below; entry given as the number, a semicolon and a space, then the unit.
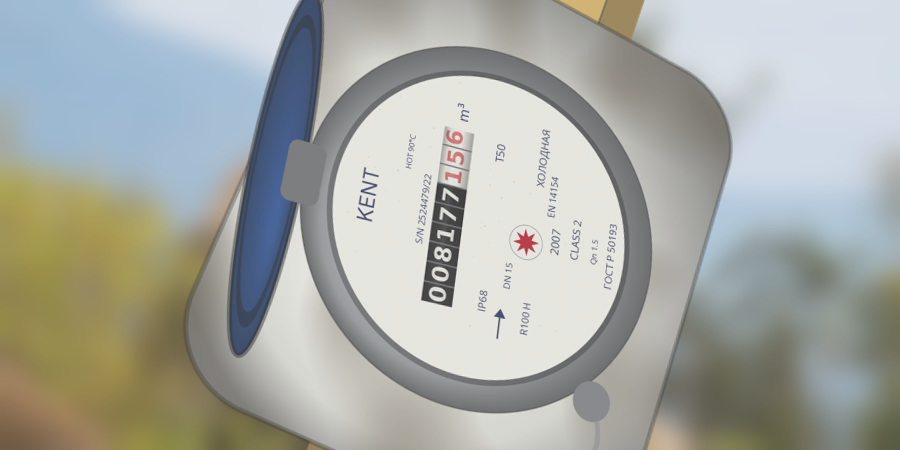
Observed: 8177.156; m³
